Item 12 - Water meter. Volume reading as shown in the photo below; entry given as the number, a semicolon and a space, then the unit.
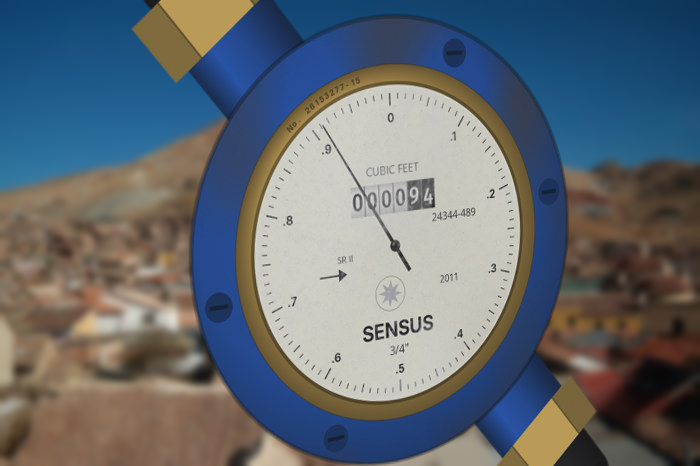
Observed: 93.91; ft³
